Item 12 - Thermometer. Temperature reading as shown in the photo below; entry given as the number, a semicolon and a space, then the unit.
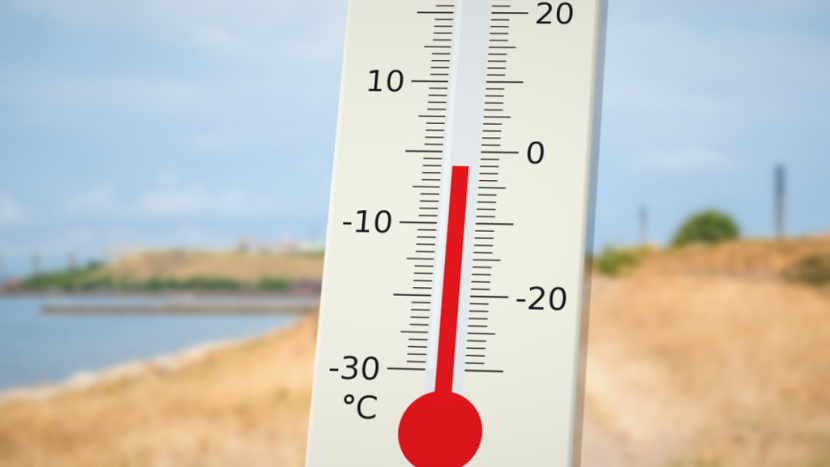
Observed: -2; °C
